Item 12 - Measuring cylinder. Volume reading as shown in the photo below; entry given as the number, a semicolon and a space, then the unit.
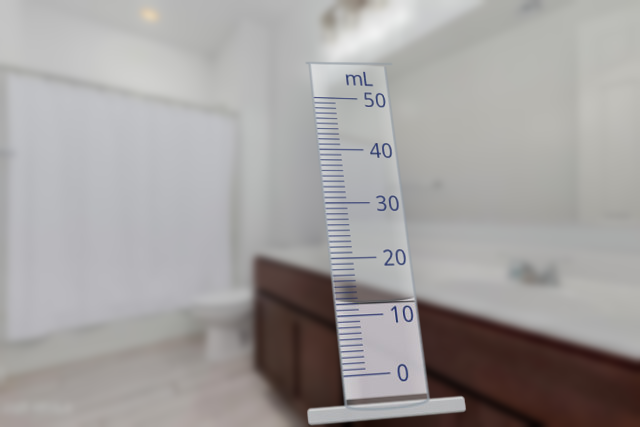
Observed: 12; mL
